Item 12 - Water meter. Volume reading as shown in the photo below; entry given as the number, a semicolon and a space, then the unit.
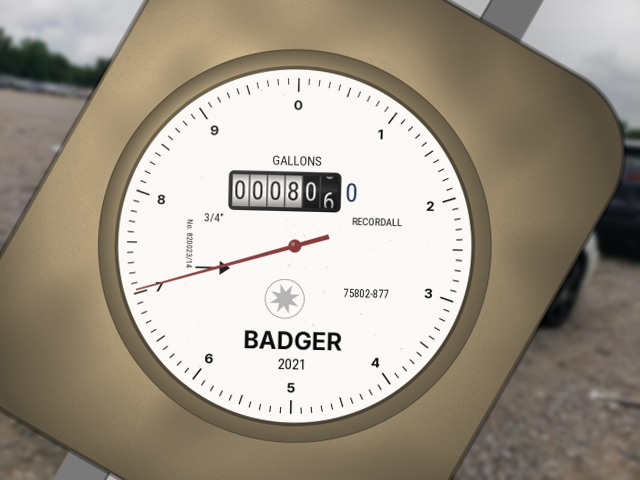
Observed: 8057.0; gal
